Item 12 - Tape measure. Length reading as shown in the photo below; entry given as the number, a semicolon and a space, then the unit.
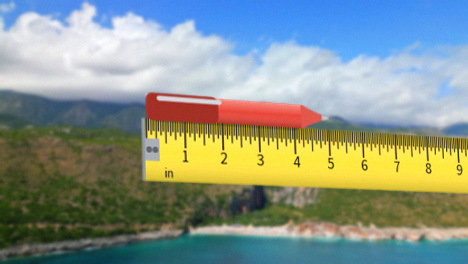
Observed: 5; in
